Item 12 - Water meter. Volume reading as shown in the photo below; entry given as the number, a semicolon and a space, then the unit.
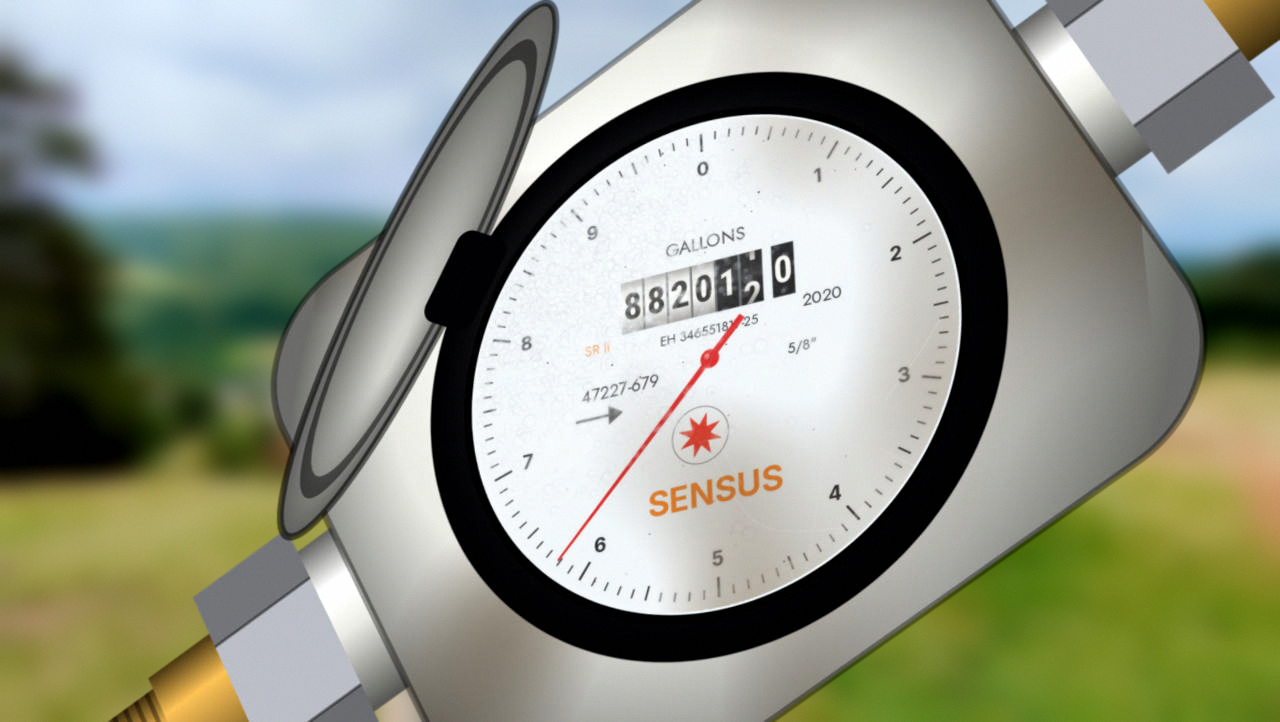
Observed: 8820116.2; gal
